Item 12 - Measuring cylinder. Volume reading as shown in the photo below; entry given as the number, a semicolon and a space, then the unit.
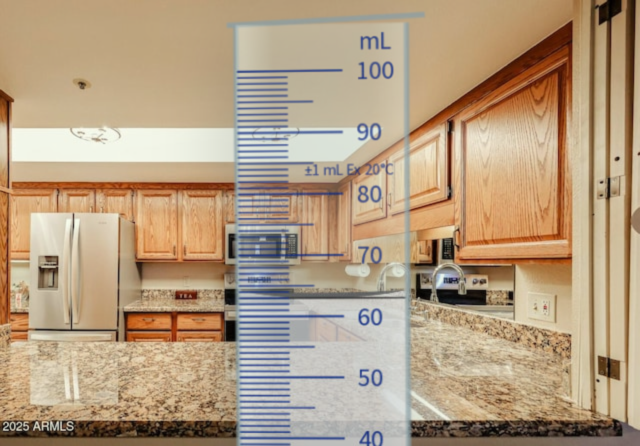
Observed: 63; mL
